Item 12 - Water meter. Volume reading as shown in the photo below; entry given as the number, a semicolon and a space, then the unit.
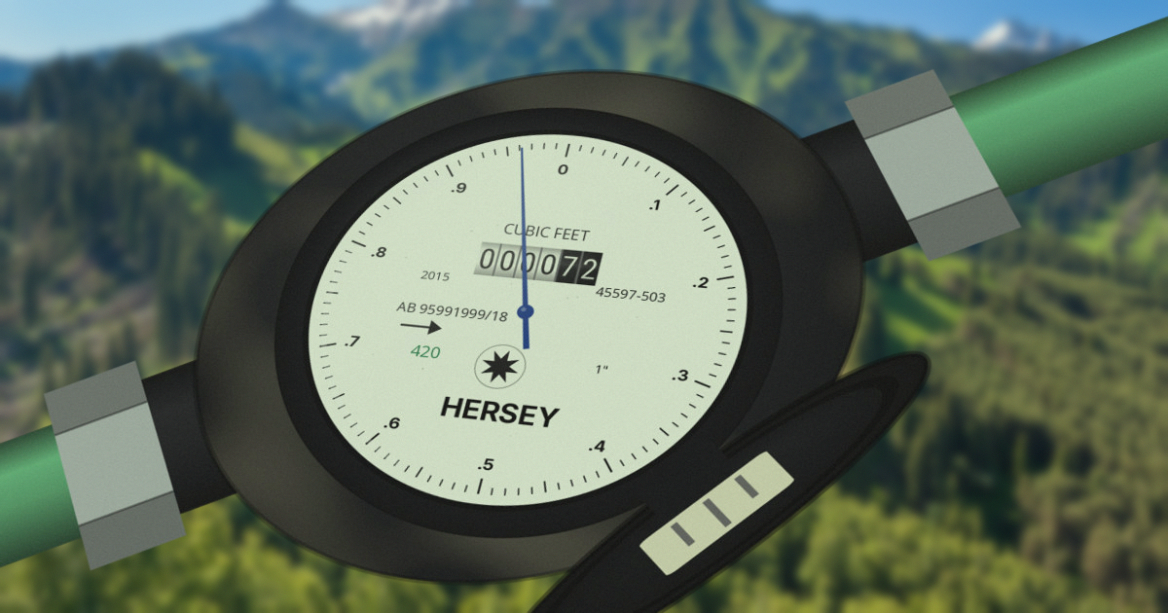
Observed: 71.96; ft³
